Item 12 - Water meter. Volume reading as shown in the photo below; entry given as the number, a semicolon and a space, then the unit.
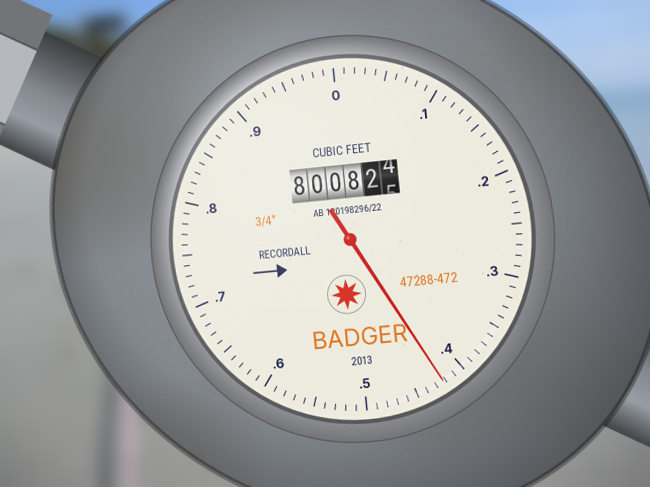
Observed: 800824.42; ft³
